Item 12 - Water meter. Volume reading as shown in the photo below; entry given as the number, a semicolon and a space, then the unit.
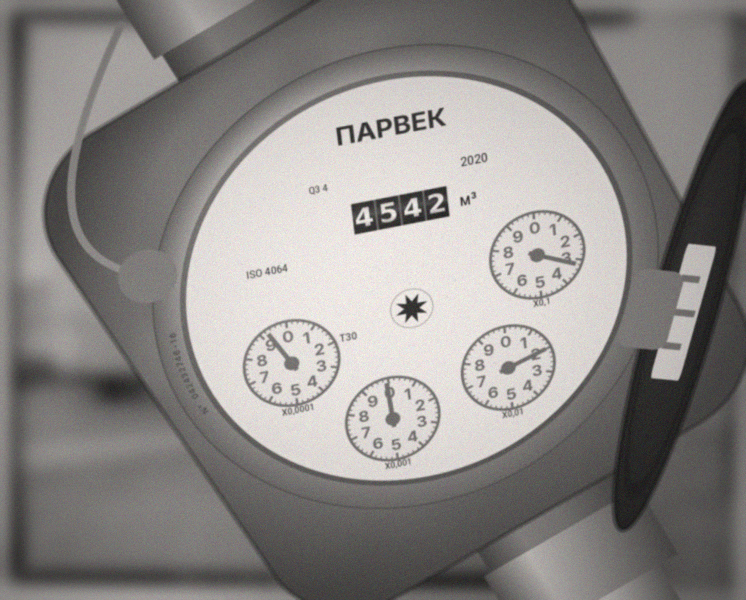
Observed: 4542.3199; m³
